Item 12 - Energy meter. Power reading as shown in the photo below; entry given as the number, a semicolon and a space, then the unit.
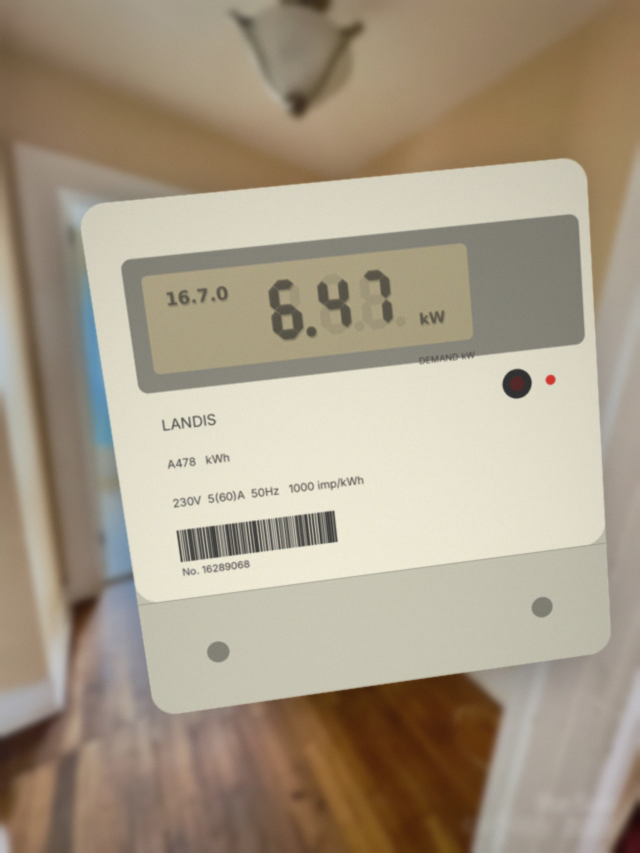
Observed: 6.47; kW
